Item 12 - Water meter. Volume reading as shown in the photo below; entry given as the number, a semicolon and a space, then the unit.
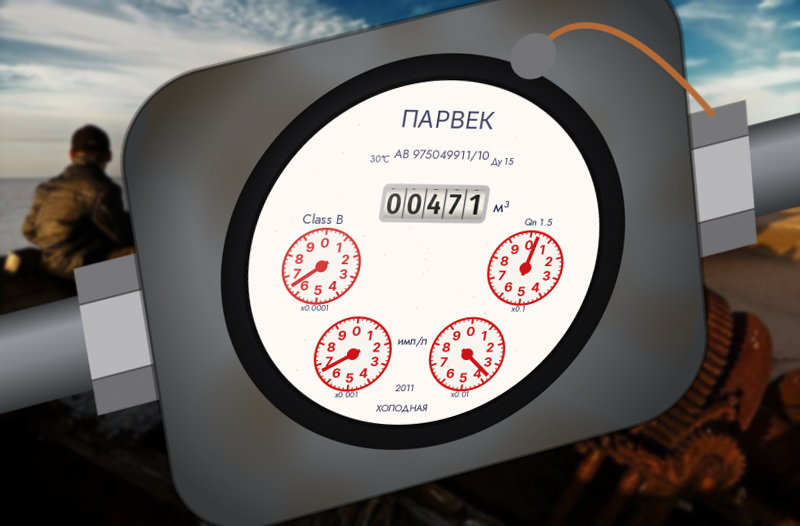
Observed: 471.0366; m³
